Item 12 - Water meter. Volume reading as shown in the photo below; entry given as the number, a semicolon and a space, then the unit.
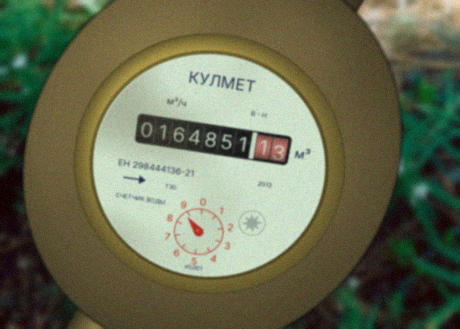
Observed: 164851.128; m³
